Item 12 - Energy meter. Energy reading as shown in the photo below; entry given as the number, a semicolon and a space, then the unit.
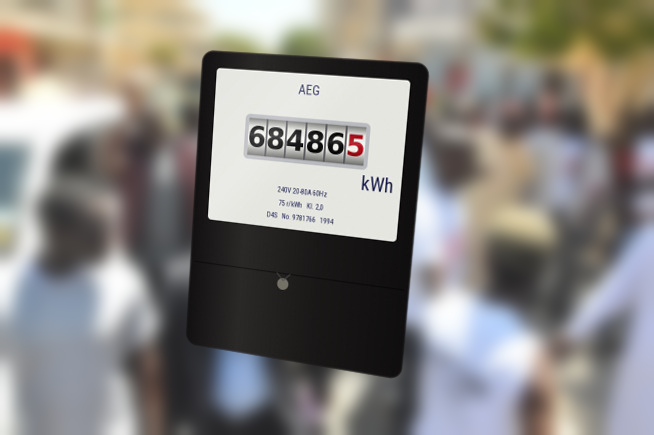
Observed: 68486.5; kWh
